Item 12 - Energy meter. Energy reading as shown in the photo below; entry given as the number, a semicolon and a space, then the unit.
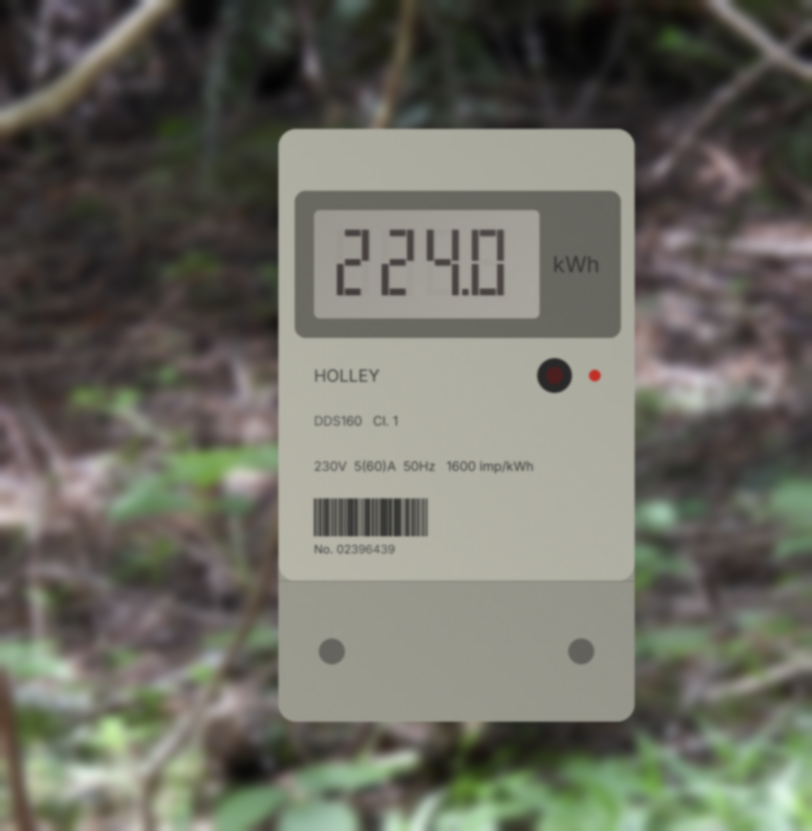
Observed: 224.0; kWh
